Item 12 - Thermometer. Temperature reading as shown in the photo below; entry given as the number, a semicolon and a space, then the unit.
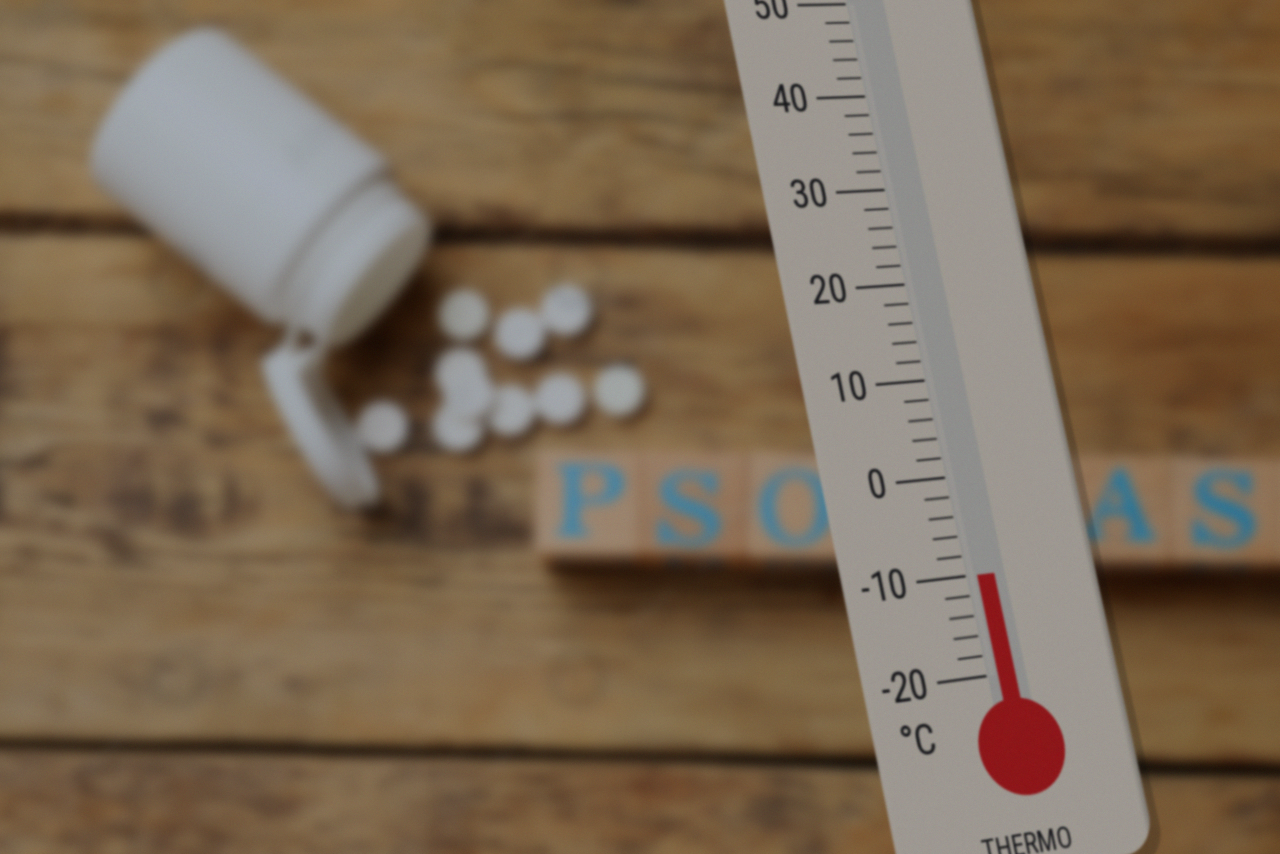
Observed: -10; °C
